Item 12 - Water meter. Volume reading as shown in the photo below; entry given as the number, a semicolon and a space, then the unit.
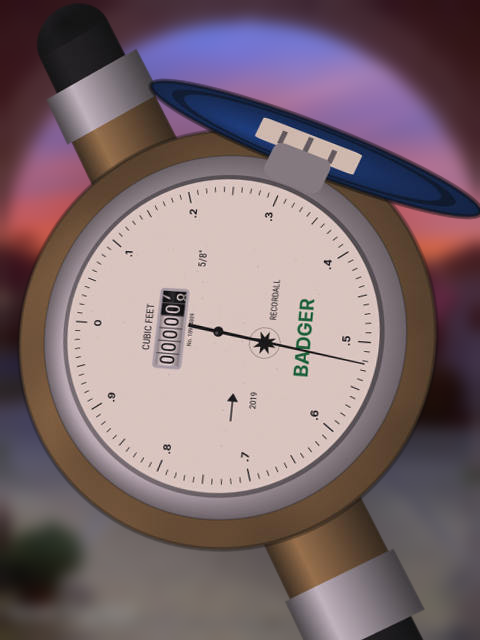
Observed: 7.52; ft³
